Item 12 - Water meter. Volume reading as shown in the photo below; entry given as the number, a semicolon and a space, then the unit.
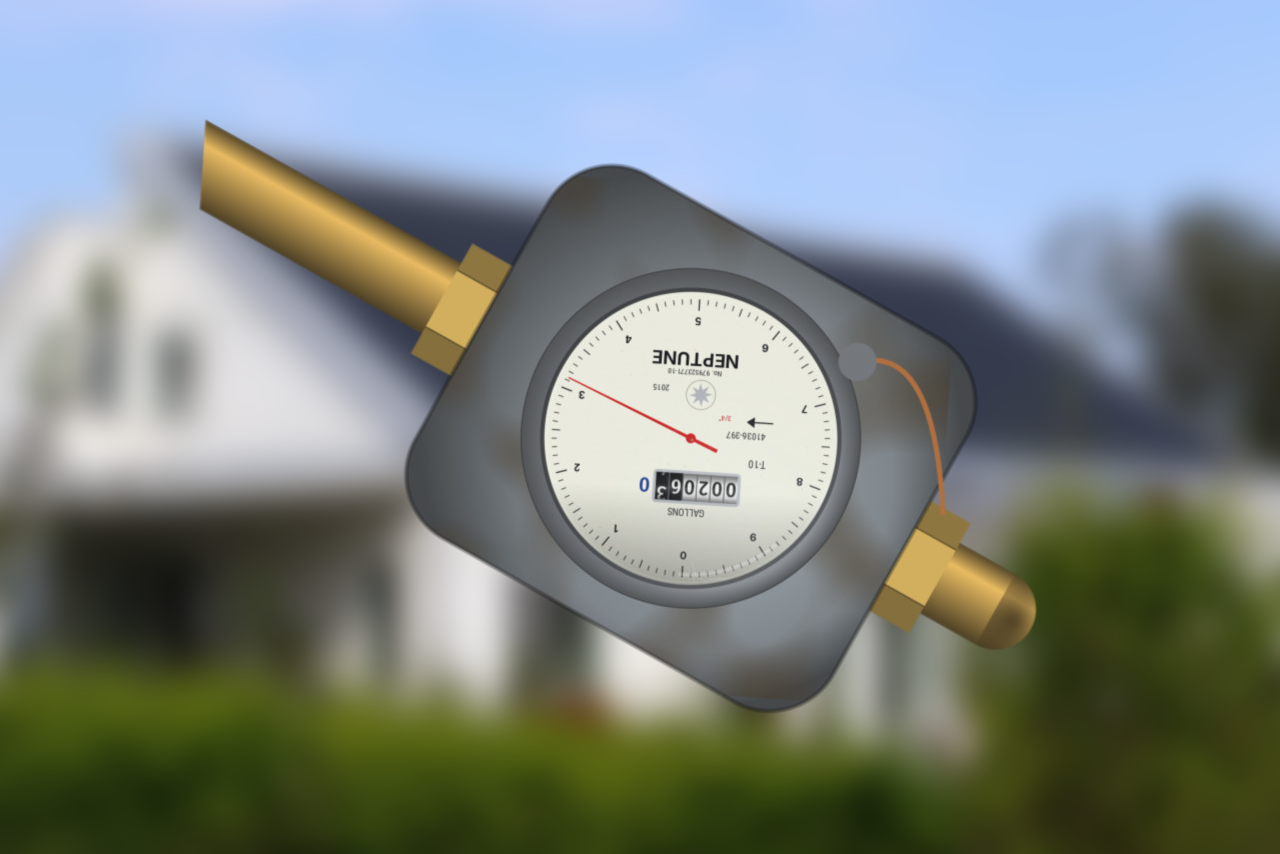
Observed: 20633.1; gal
